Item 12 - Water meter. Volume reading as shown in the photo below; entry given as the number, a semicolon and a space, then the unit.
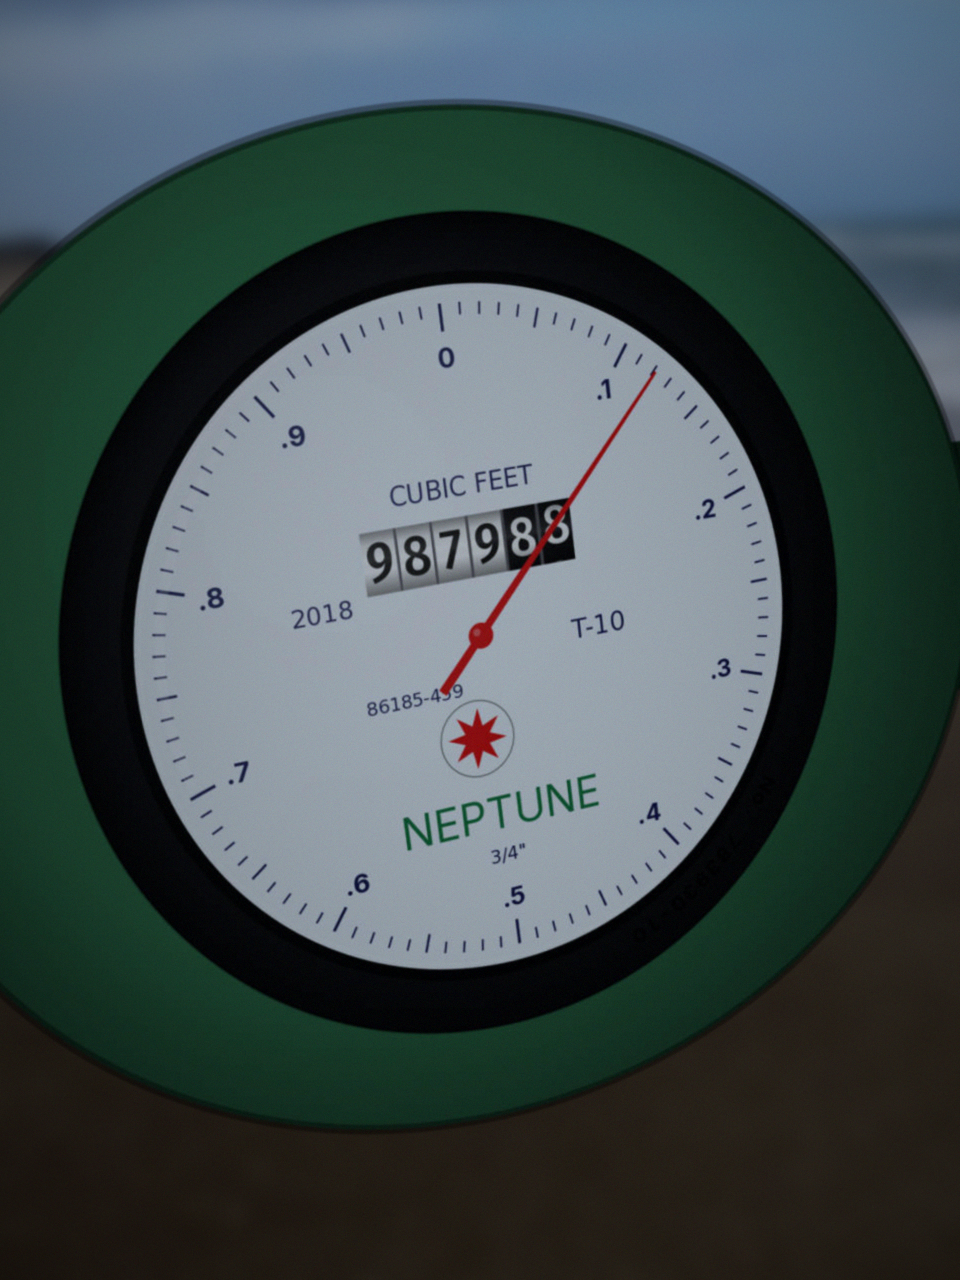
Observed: 987988.12; ft³
